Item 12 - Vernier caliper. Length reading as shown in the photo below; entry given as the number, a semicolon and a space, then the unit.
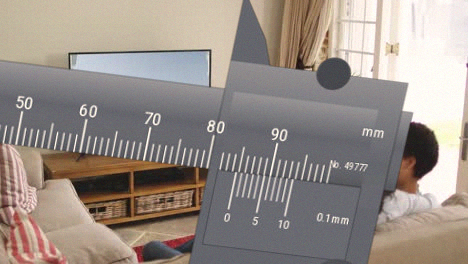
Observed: 84.6; mm
